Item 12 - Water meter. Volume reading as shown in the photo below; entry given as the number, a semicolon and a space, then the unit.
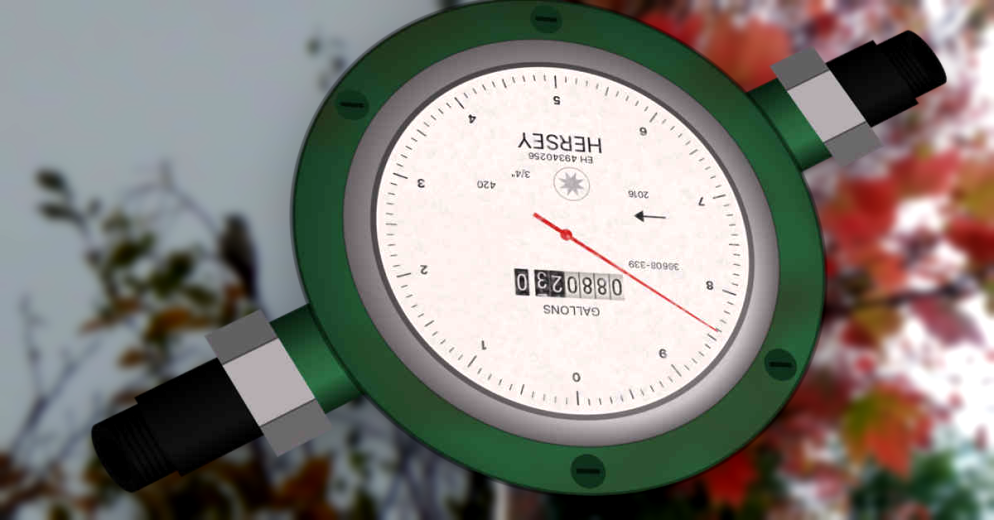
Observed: 880228.4; gal
